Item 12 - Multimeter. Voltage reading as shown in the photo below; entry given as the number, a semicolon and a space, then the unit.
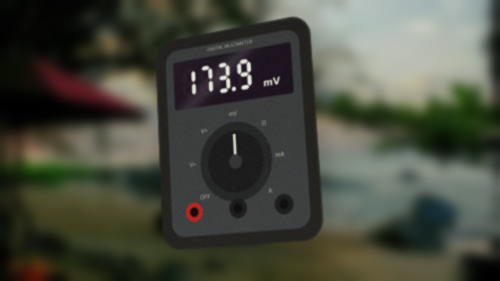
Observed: 173.9; mV
